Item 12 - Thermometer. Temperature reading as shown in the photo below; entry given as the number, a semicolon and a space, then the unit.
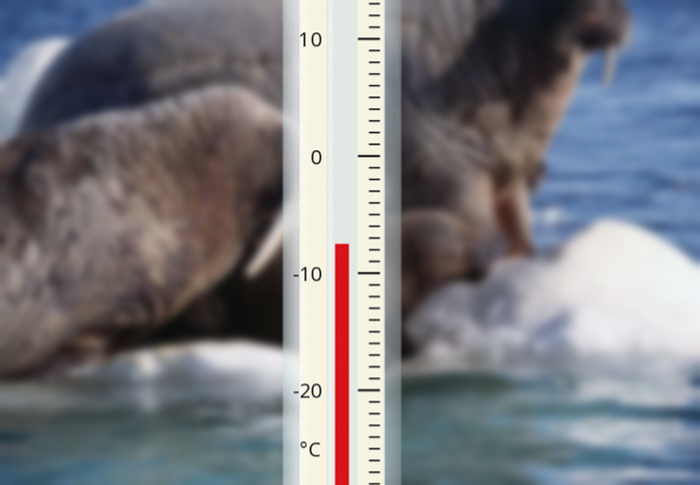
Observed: -7.5; °C
